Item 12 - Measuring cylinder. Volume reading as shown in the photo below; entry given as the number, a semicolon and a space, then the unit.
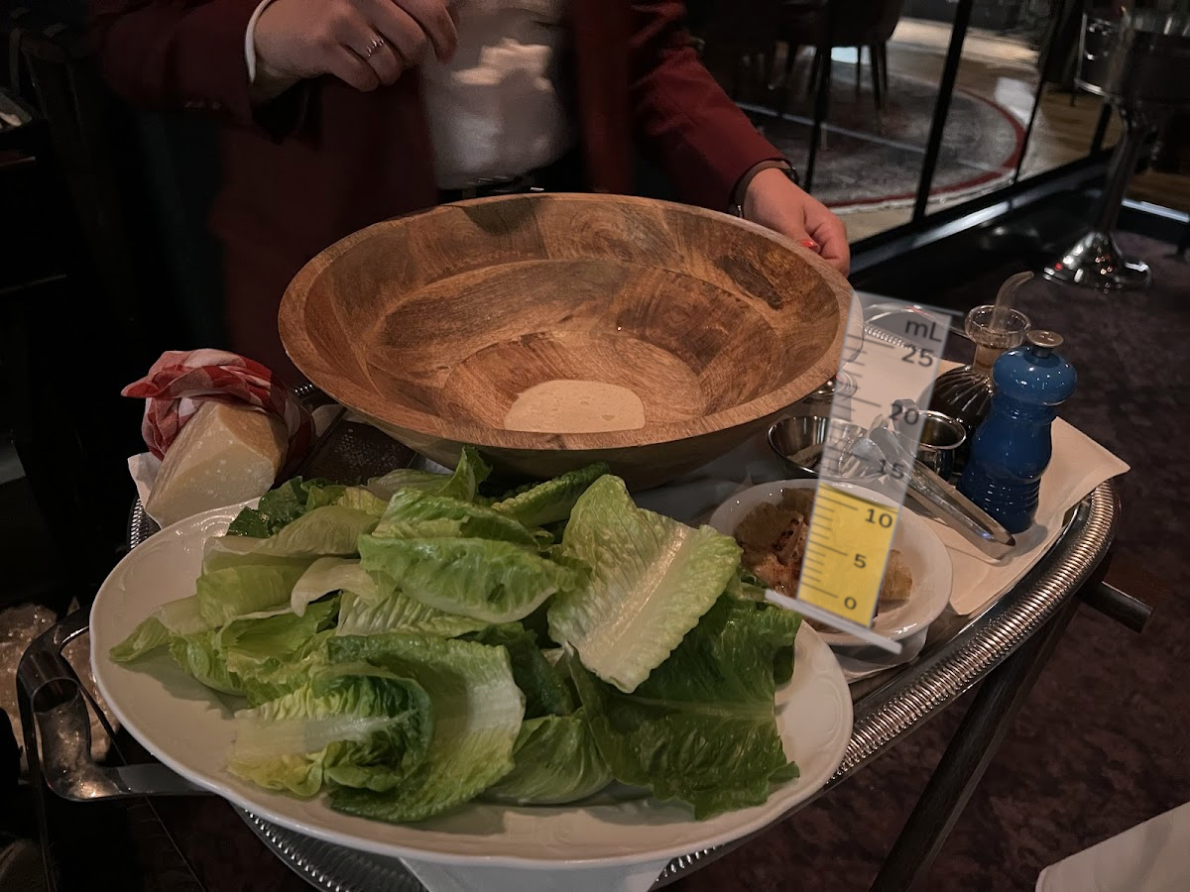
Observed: 11; mL
